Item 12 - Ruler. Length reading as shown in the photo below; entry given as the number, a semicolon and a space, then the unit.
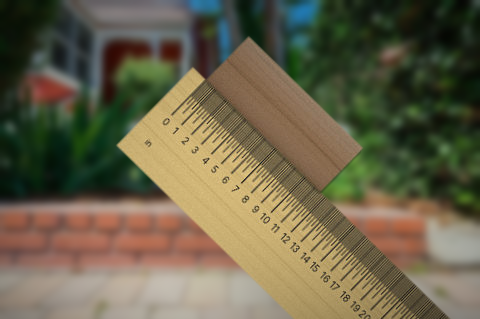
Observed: 11.5; in
